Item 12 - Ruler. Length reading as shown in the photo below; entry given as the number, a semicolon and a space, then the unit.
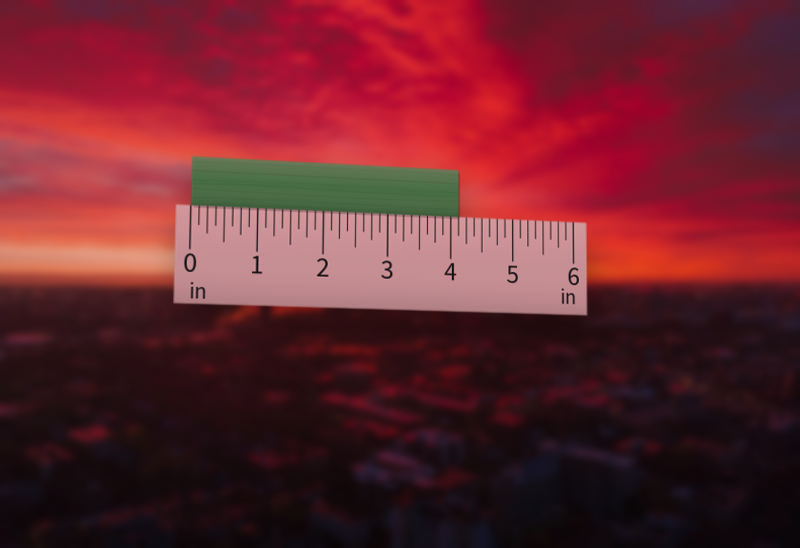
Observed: 4.125; in
